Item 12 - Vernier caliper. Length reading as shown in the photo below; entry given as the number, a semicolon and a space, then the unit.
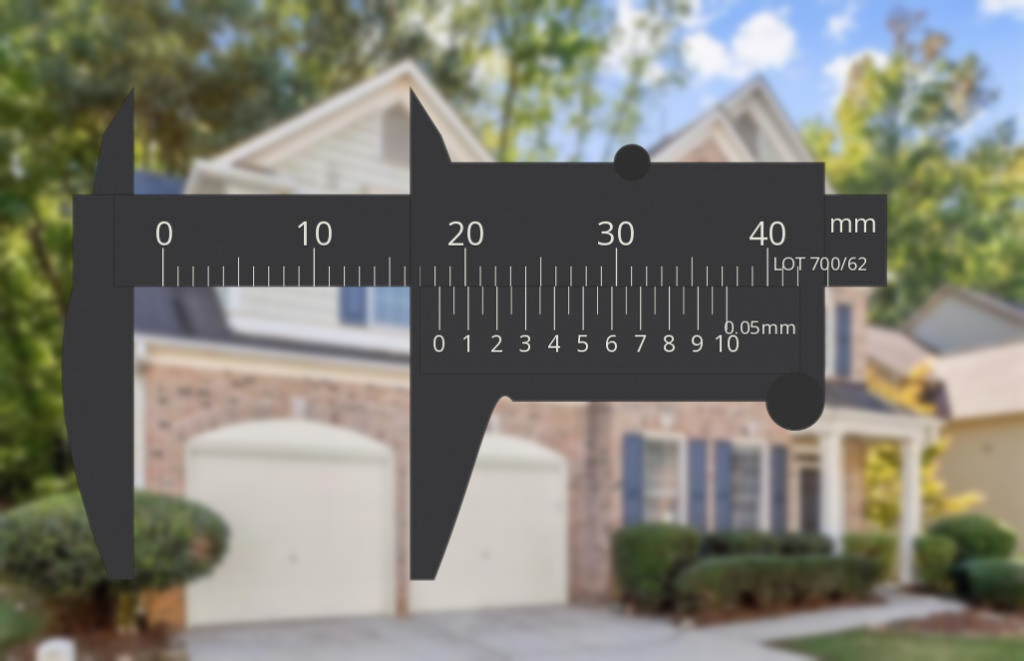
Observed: 18.3; mm
